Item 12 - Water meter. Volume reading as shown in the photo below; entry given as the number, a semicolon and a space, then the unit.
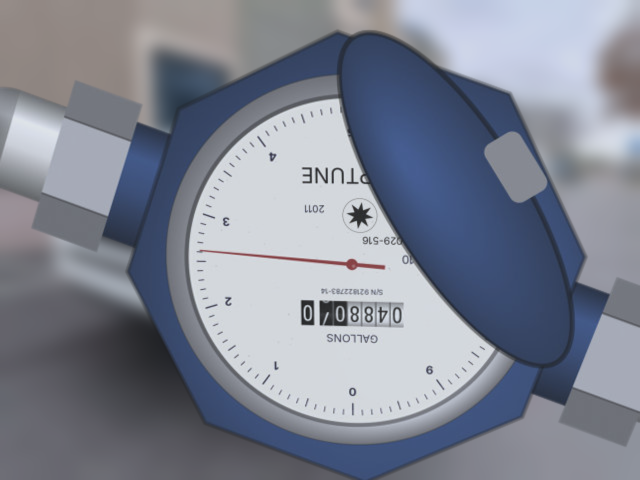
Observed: 488072.6; gal
